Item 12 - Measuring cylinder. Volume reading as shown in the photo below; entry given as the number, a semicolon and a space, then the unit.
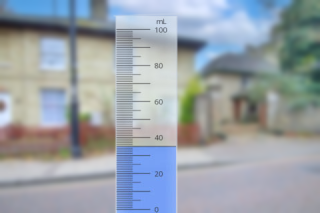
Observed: 35; mL
